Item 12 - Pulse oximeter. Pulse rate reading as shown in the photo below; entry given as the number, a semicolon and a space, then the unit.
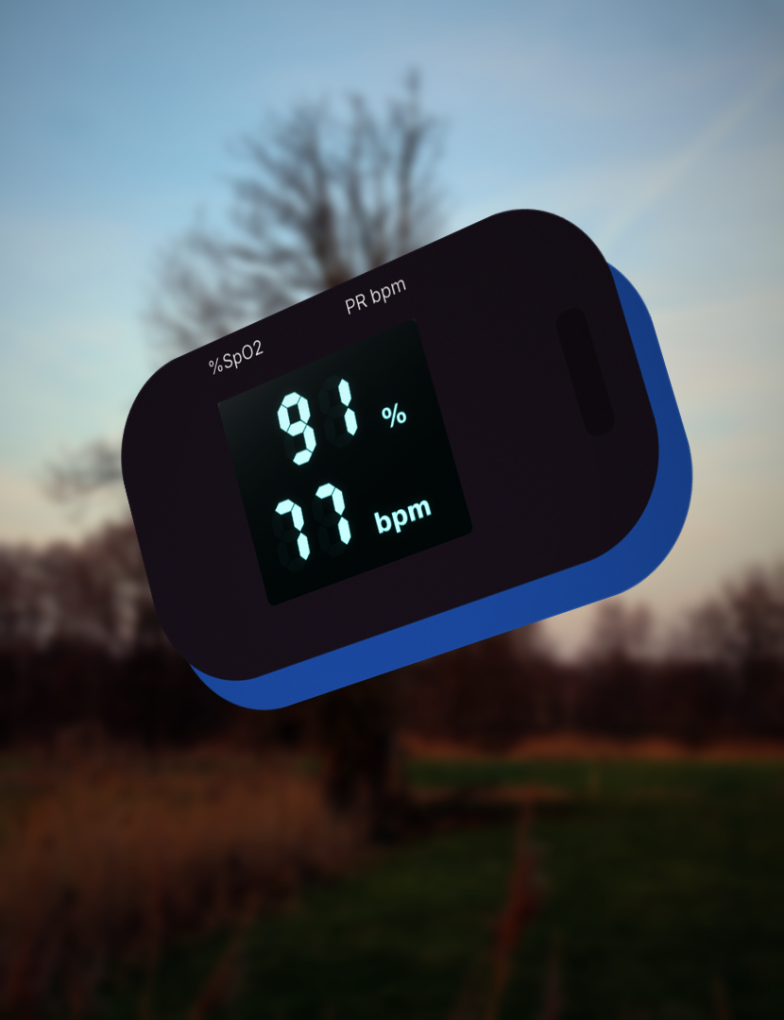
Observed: 77; bpm
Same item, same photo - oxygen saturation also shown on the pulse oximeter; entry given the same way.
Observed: 91; %
